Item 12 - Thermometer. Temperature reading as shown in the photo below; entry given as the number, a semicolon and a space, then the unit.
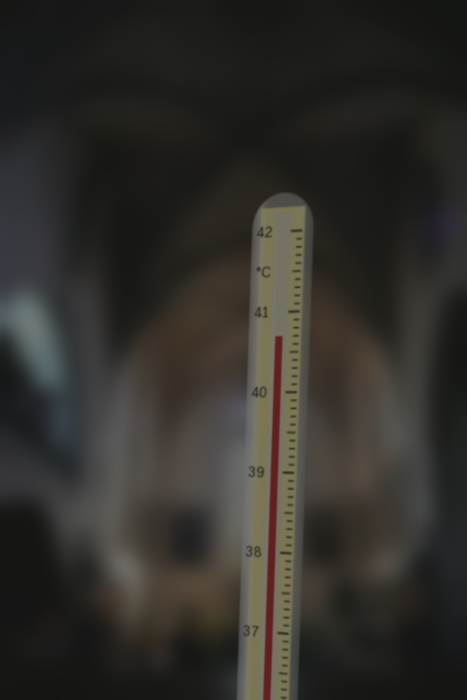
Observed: 40.7; °C
